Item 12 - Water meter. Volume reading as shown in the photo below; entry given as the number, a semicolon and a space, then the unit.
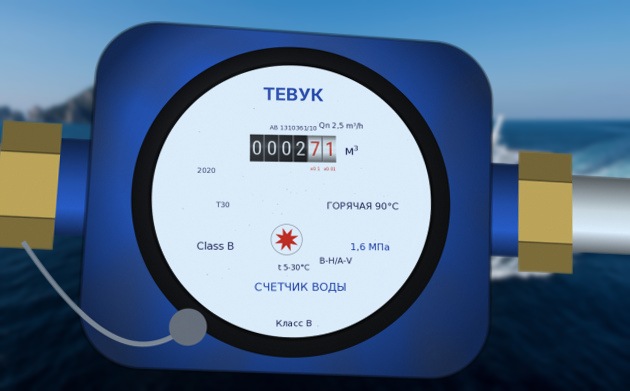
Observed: 2.71; m³
